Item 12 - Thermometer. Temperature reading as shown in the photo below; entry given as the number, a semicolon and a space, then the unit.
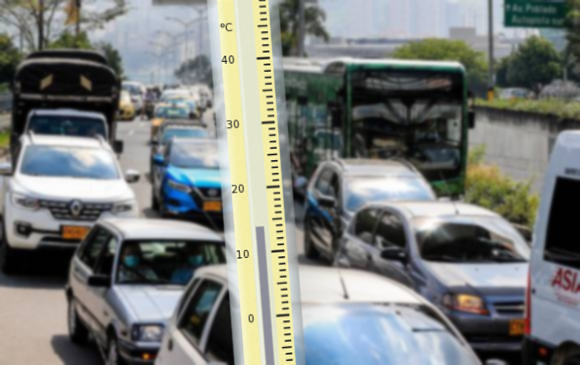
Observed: 14; °C
